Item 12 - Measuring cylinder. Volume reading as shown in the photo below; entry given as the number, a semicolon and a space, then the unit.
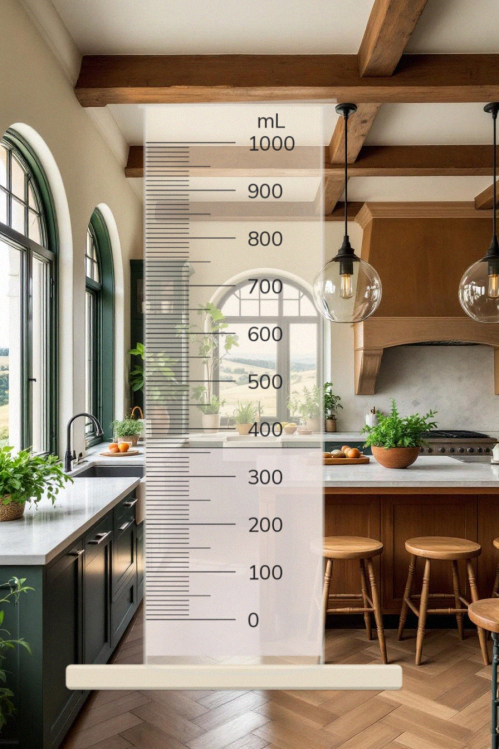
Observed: 360; mL
